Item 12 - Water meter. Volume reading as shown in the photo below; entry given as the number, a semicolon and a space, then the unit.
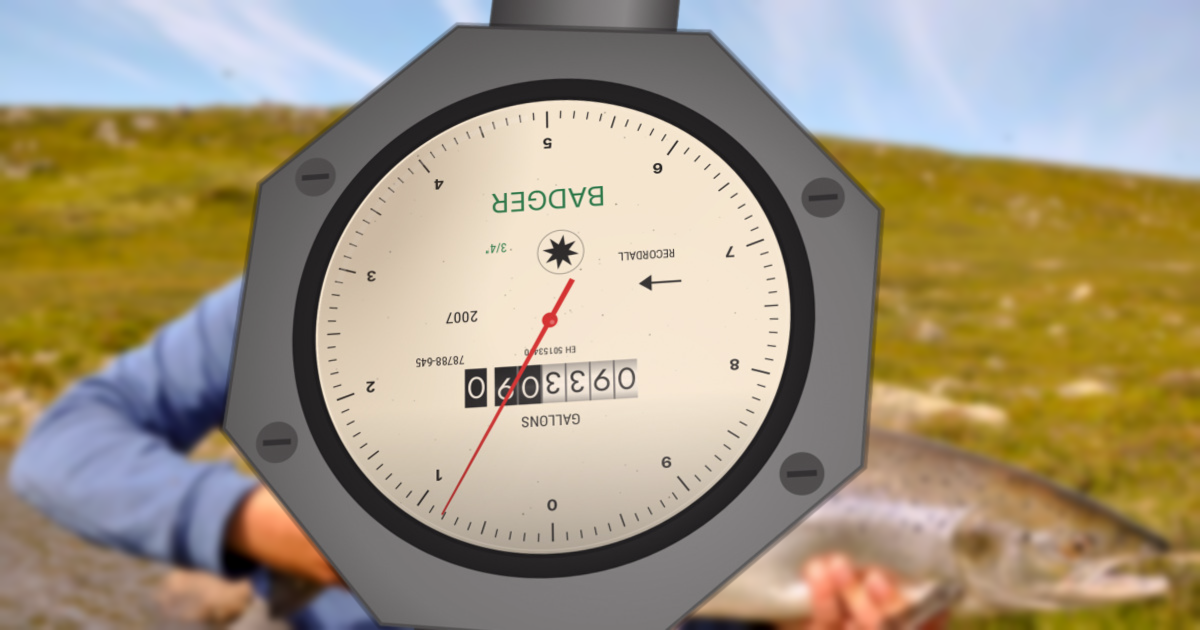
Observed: 933090.8; gal
